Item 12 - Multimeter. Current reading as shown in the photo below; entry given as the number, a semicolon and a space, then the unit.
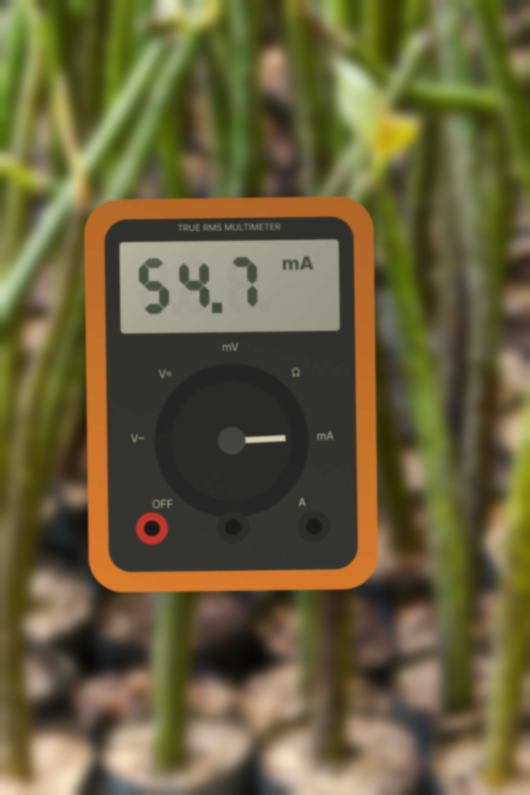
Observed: 54.7; mA
